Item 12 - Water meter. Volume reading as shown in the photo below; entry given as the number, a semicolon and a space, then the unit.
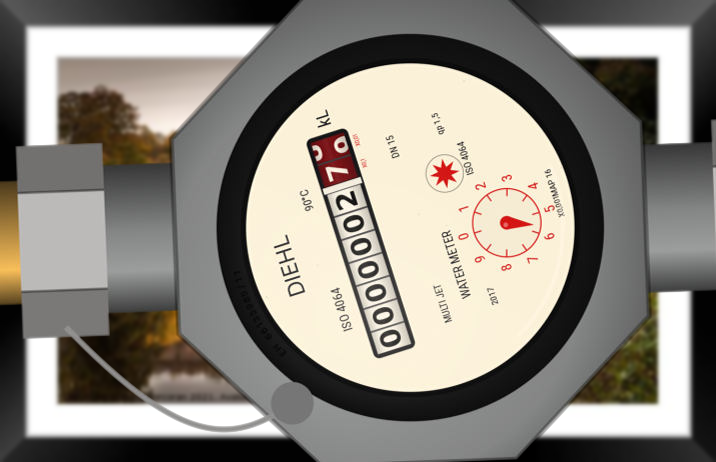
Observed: 2.785; kL
